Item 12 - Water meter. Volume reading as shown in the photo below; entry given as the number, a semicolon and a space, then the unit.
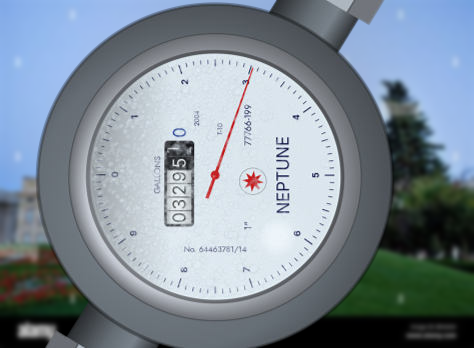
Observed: 329513.0; gal
